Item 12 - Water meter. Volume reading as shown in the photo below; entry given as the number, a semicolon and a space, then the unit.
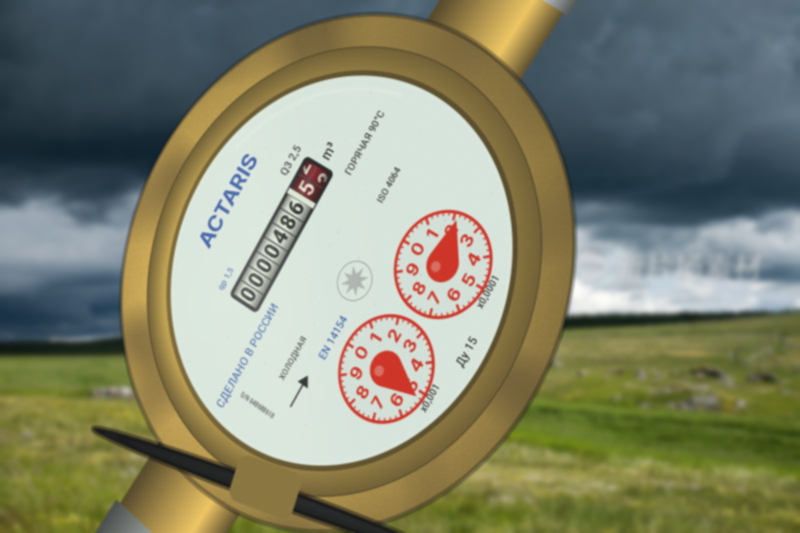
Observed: 486.5252; m³
